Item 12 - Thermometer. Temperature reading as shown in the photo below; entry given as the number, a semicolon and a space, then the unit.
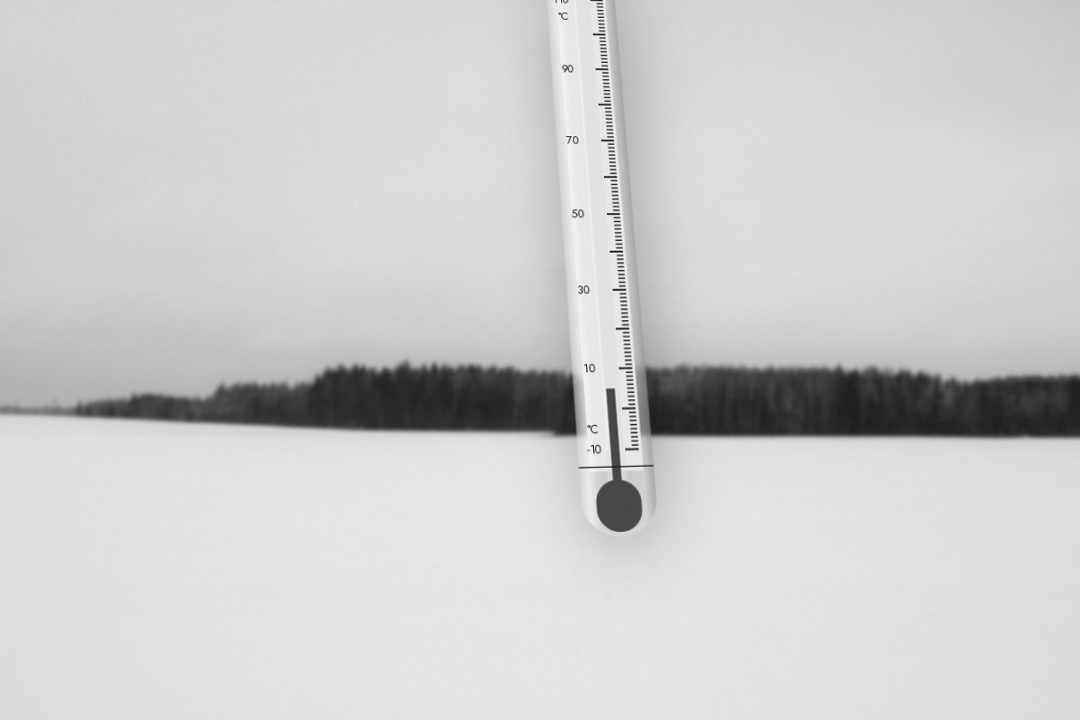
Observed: 5; °C
